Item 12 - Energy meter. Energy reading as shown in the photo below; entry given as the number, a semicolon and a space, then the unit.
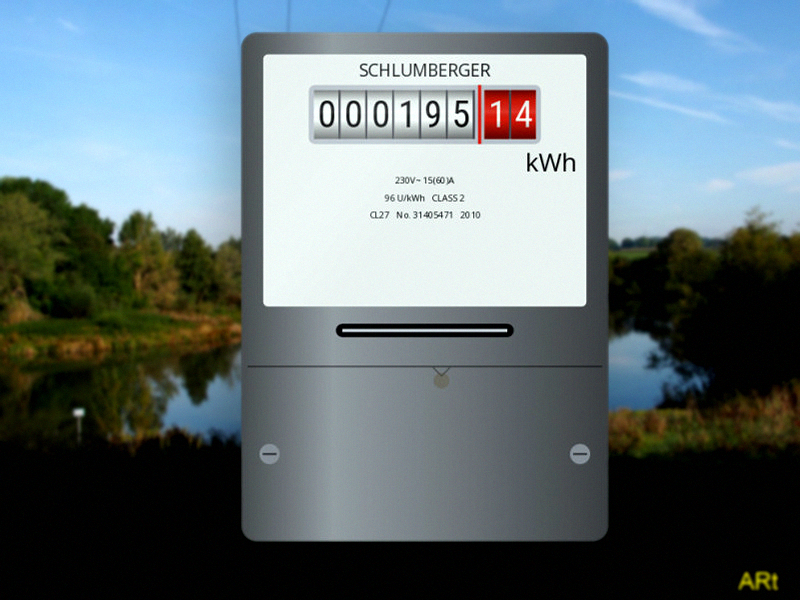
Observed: 195.14; kWh
